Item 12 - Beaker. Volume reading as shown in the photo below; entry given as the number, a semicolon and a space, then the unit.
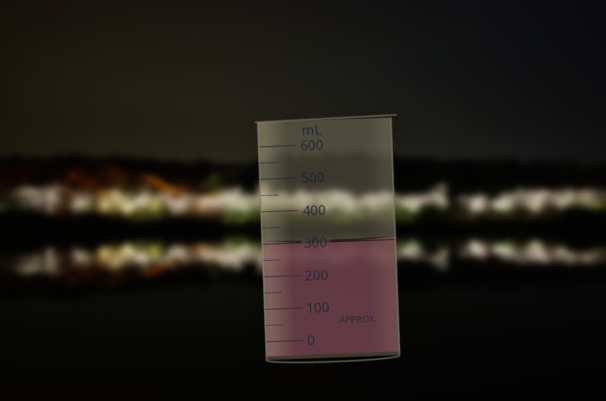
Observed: 300; mL
